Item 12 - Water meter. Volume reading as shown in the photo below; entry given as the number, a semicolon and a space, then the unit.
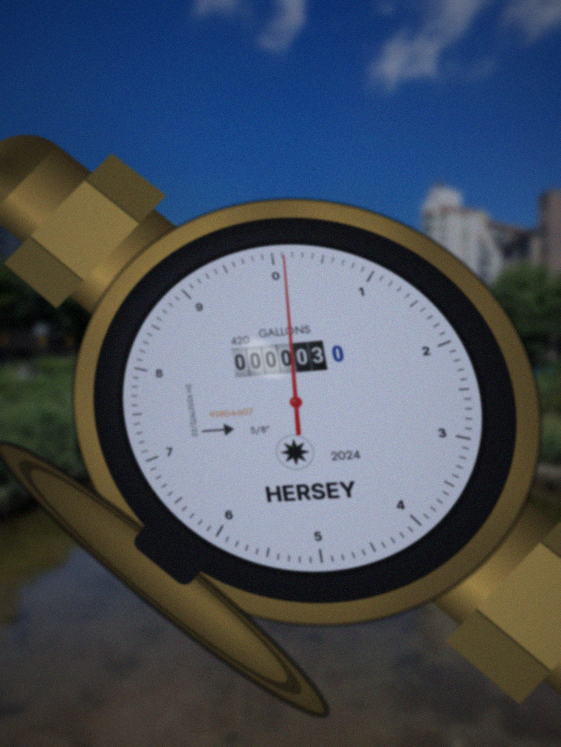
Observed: 30.1; gal
